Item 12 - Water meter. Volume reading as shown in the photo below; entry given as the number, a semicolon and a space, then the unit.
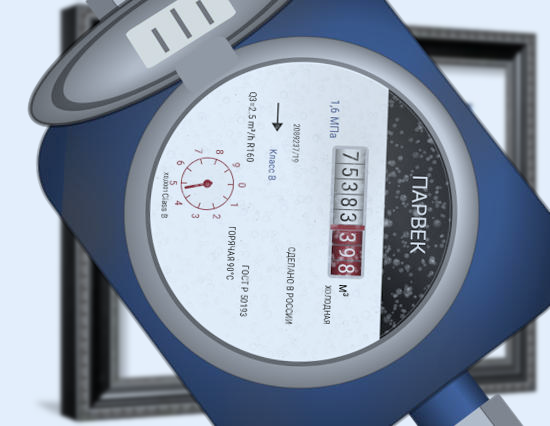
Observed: 75383.3984; m³
